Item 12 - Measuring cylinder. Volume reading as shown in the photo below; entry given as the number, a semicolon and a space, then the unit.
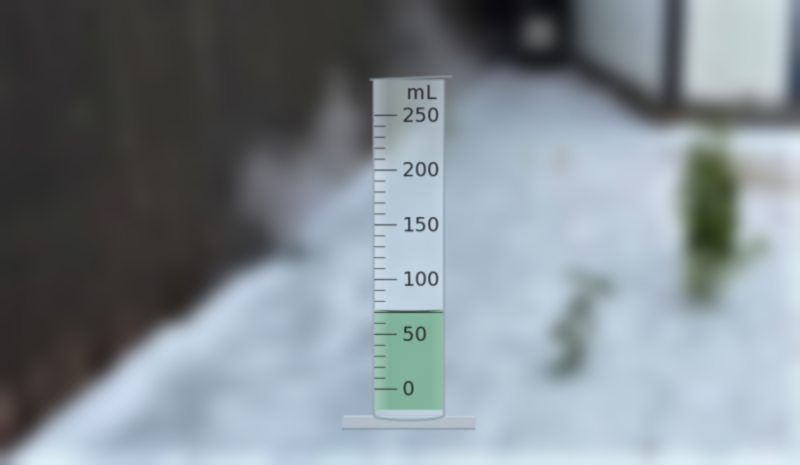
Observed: 70; mL
